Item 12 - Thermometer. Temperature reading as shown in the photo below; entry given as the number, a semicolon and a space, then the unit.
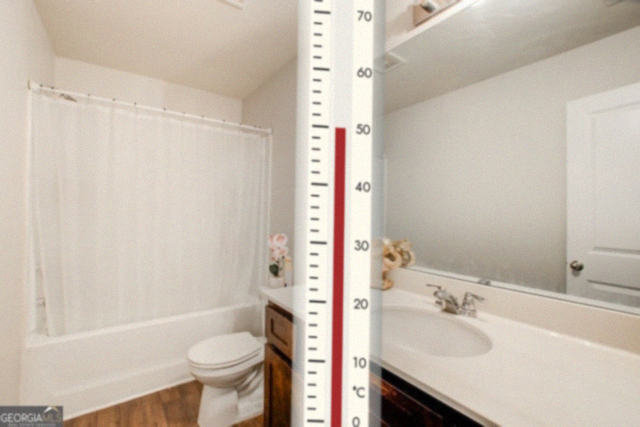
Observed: 50; °C
